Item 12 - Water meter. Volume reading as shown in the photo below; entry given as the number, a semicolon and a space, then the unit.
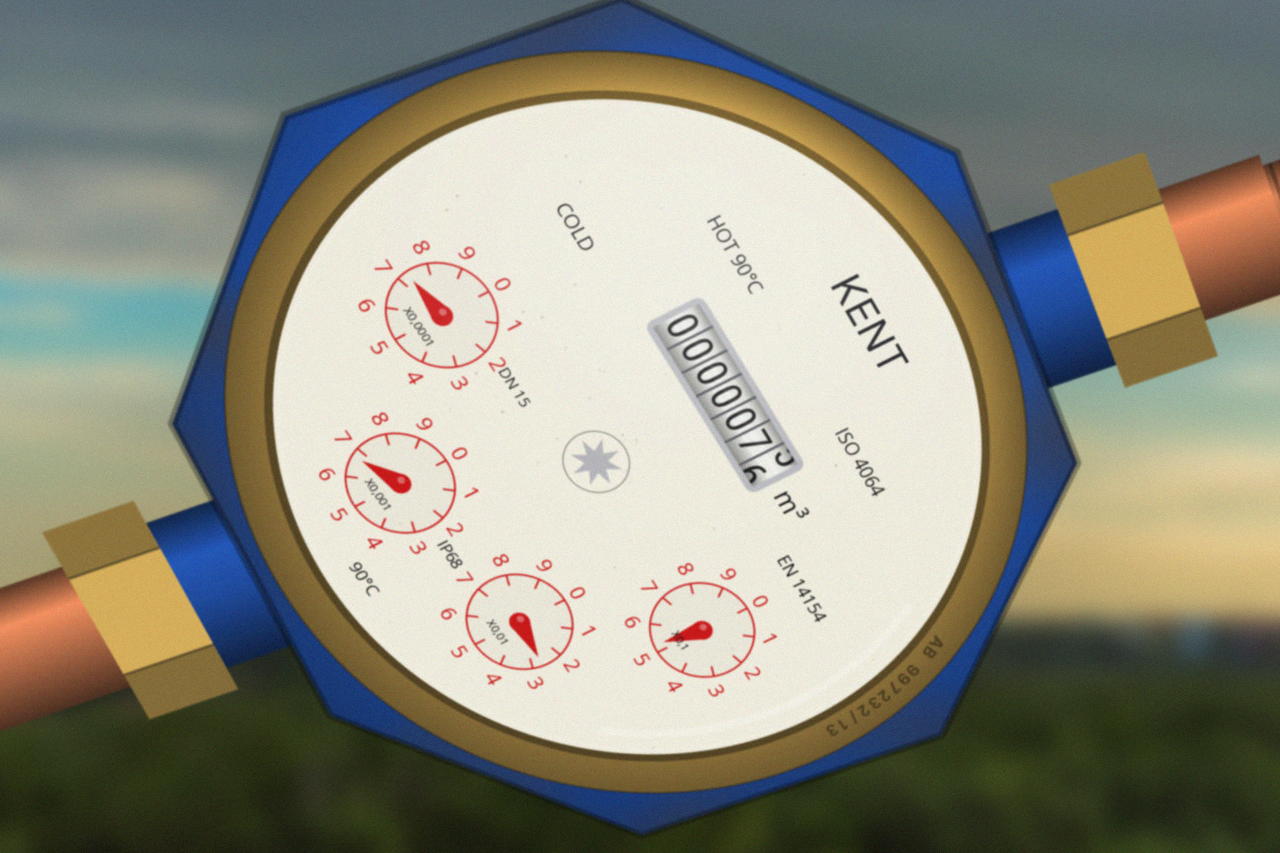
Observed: 75.5267; m³
